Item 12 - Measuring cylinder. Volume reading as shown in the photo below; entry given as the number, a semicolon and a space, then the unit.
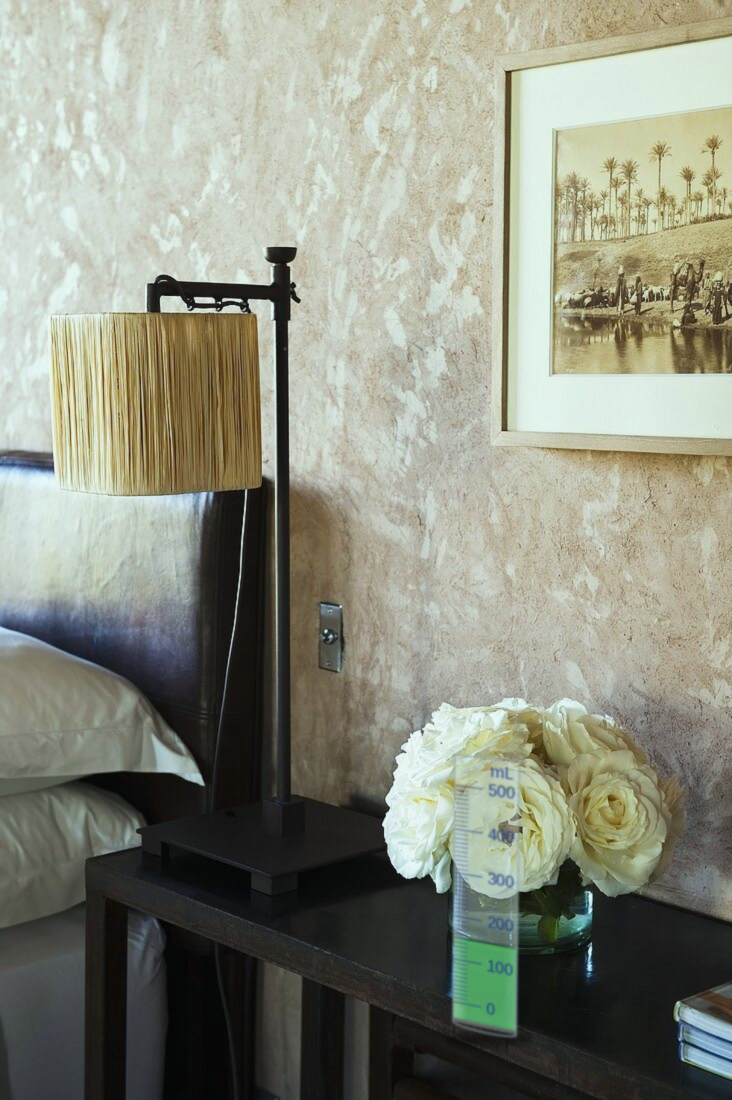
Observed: 150; mL
